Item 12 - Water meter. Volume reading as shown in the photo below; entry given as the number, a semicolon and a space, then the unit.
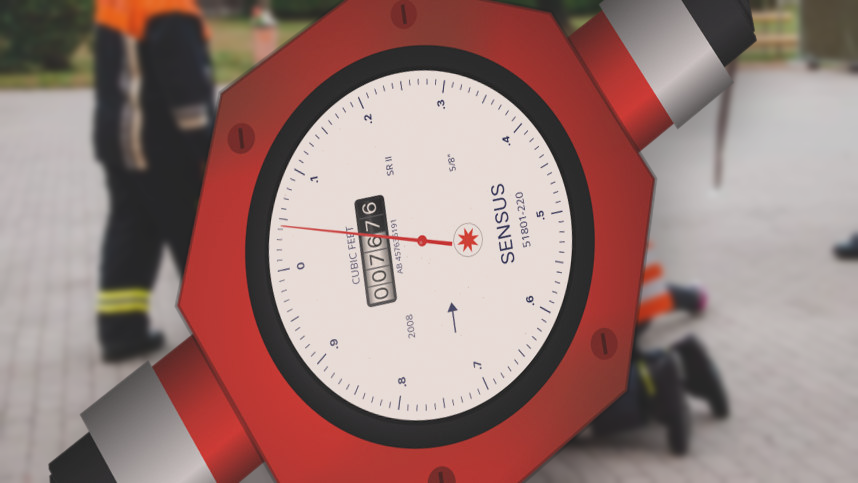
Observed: 7676.04; ft³
